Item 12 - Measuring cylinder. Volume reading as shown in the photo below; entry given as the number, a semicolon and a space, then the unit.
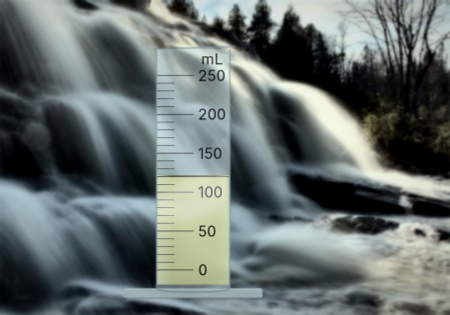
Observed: 120; mL
